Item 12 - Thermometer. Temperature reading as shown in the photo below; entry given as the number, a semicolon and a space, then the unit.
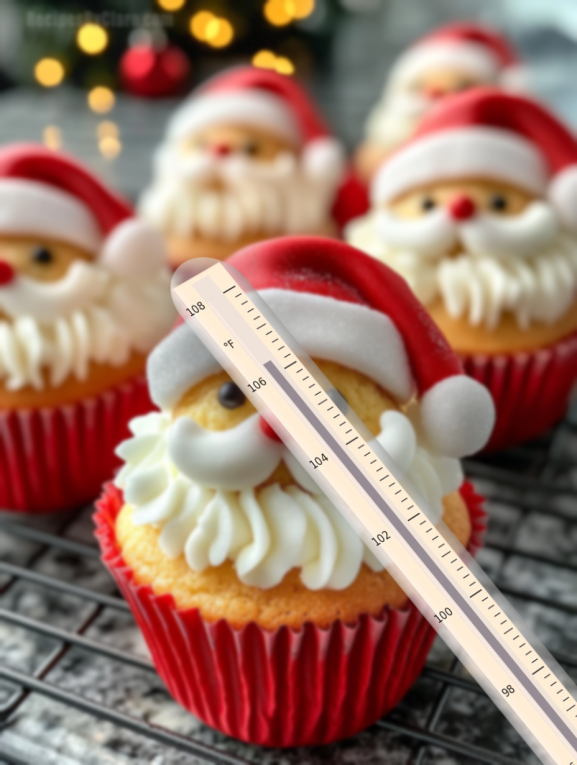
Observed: 106.3; °F
